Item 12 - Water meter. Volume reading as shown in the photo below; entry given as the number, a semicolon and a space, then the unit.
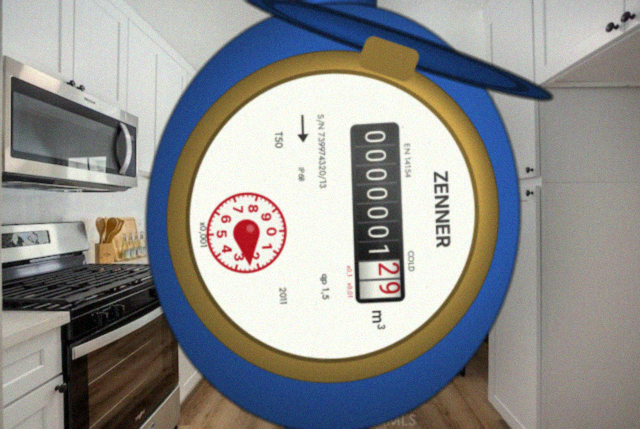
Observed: 1.292; m³
